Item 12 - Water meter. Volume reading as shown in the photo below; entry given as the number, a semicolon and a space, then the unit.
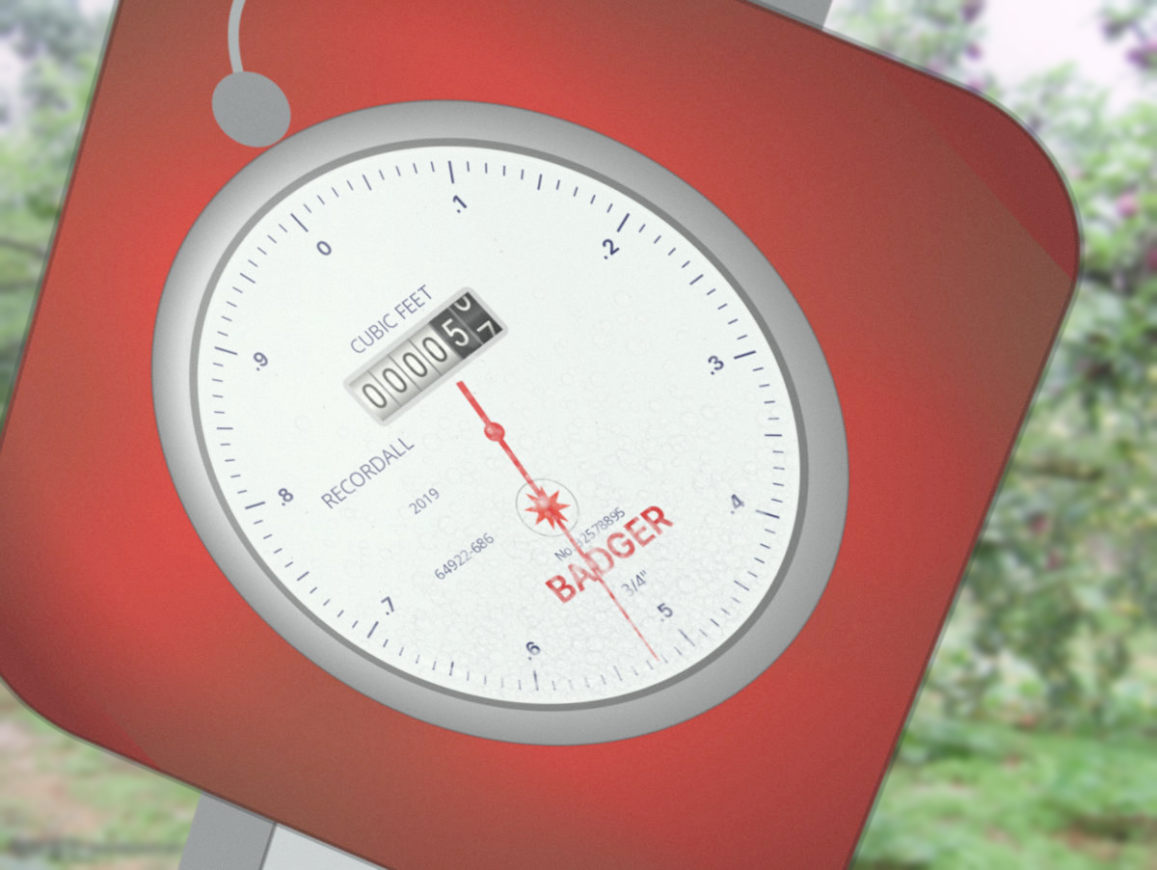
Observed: 56.52; ft³
